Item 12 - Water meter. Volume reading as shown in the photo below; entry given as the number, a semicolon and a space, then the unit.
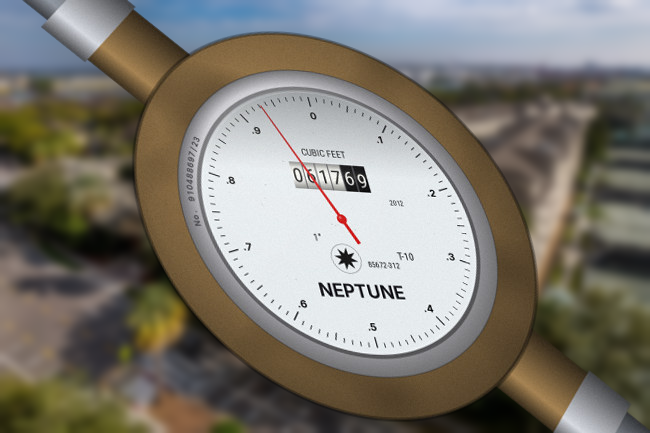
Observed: 61768.93; ft³
